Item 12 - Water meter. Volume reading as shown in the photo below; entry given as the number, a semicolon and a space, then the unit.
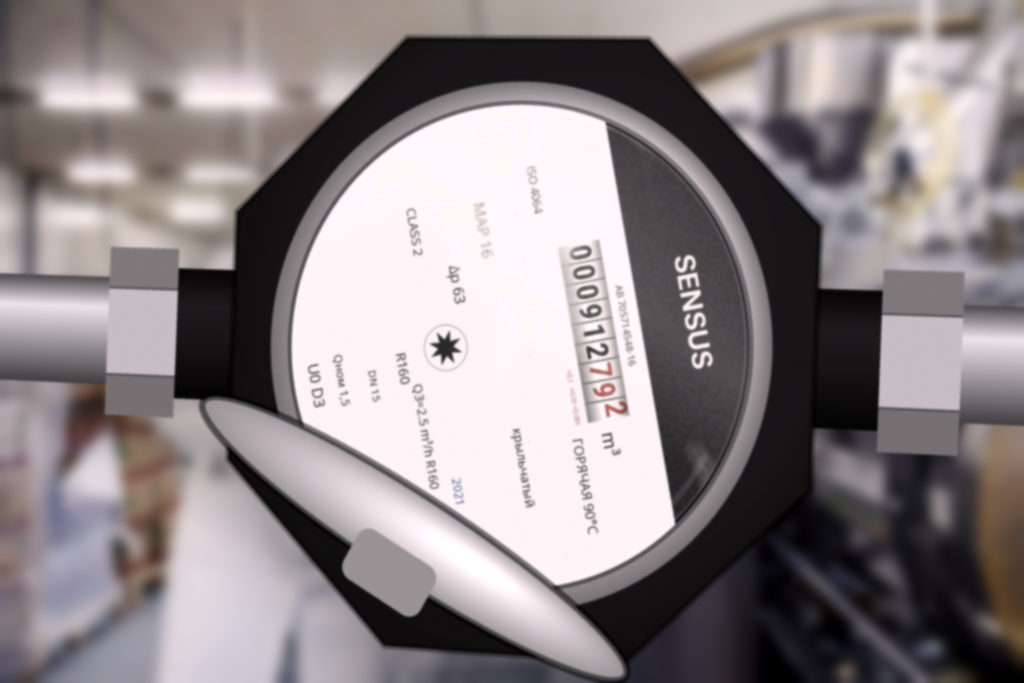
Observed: 912.792; m³
